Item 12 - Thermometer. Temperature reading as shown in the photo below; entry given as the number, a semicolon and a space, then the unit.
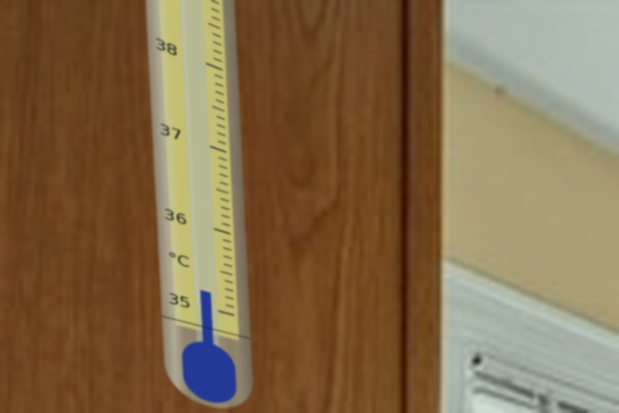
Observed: 35.2; °C
